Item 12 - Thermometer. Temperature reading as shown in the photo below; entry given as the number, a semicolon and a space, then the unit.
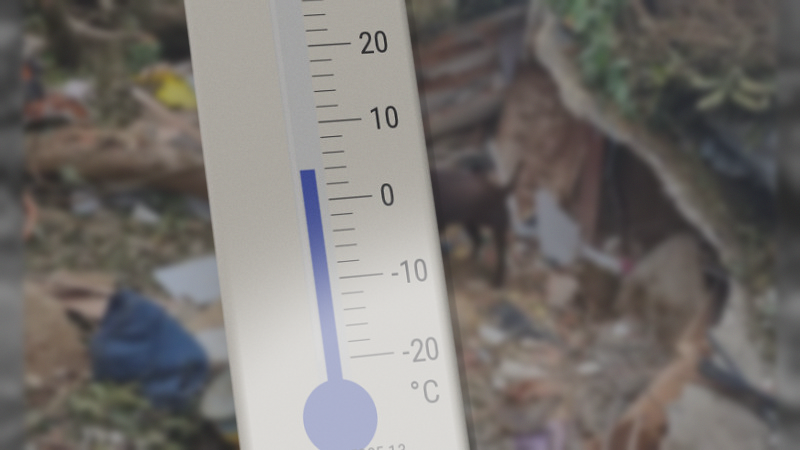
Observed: 4; °C
